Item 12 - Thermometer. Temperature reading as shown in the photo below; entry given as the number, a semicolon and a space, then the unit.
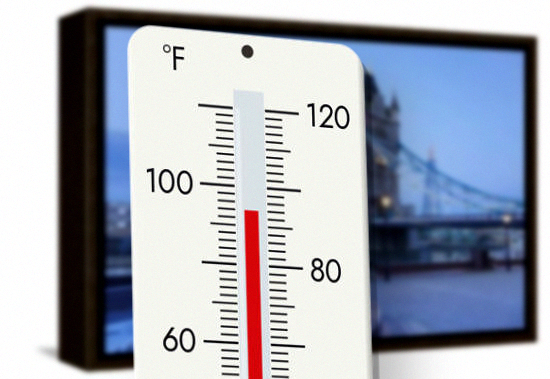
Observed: 94; °F
